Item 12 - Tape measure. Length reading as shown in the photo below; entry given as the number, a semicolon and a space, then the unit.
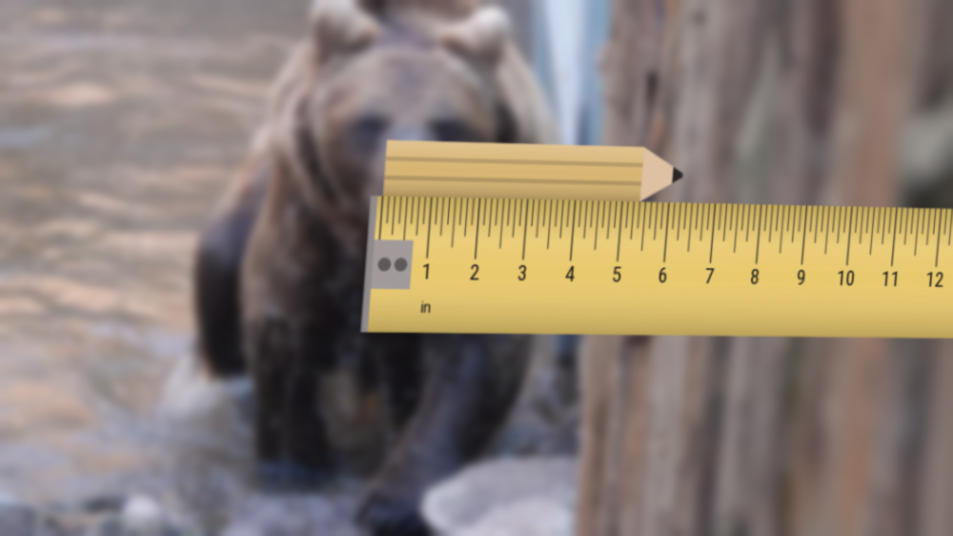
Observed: 6.25; in
